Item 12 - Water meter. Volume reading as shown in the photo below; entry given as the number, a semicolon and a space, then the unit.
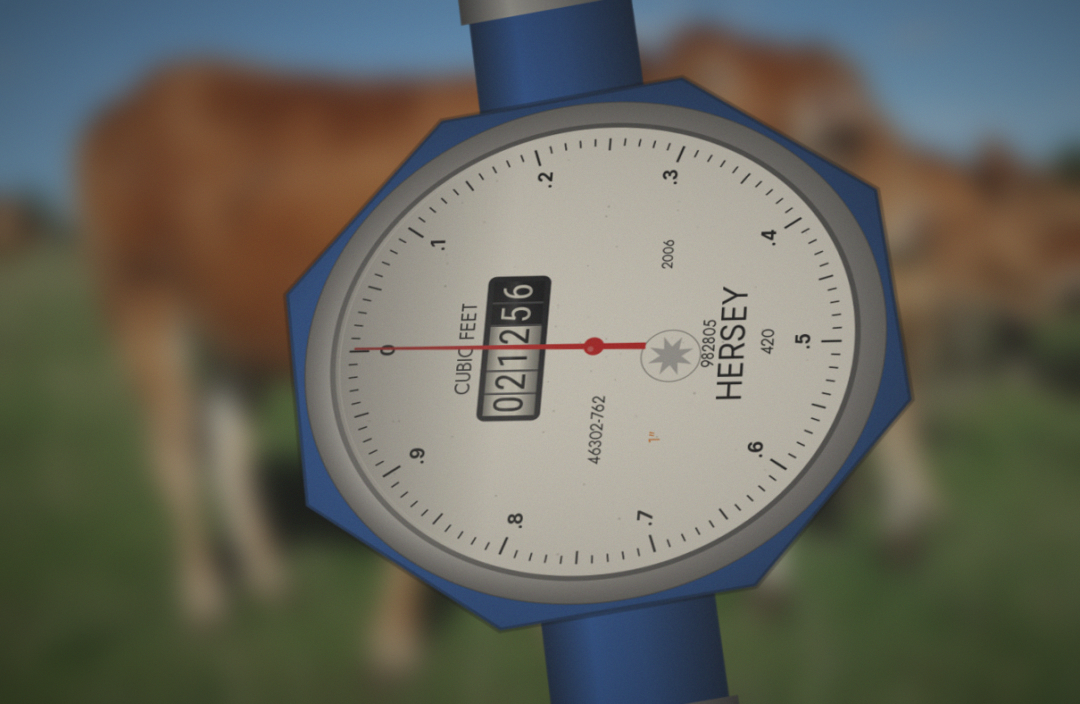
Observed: 21256.00; ft³
